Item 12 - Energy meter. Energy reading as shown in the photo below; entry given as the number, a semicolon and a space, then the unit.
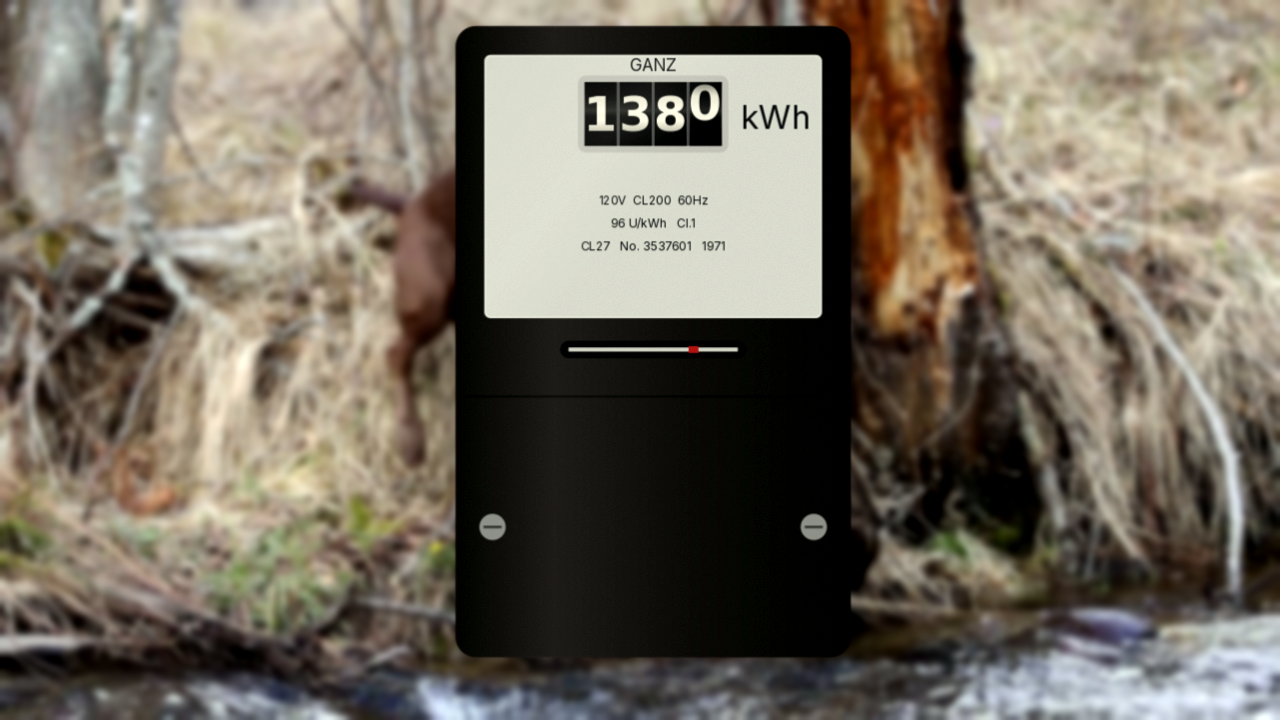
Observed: 1380; kWh
